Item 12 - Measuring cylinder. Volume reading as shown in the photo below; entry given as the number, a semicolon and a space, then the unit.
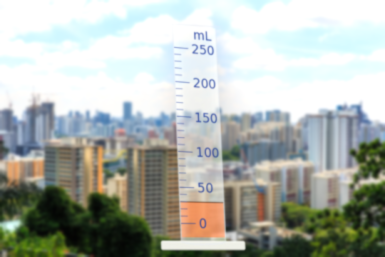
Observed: 30; mL
